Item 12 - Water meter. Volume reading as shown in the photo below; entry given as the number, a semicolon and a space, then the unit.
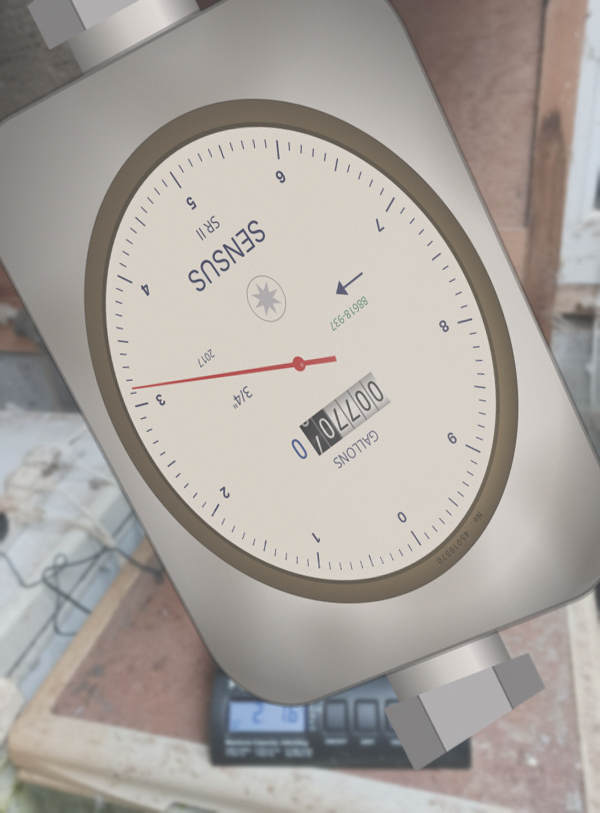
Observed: 77073.1; gal
